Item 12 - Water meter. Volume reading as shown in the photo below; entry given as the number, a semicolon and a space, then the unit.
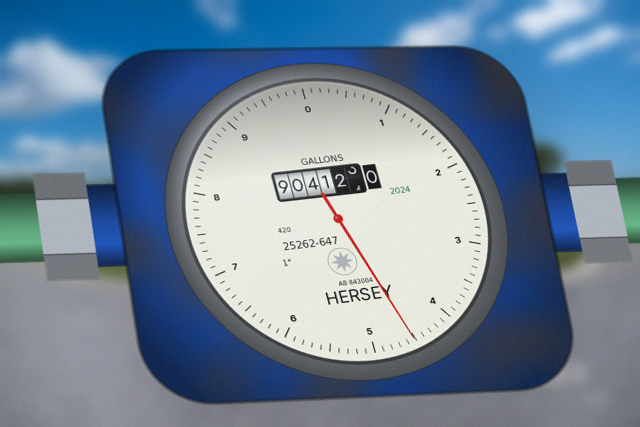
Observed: 9041234.5; gal
